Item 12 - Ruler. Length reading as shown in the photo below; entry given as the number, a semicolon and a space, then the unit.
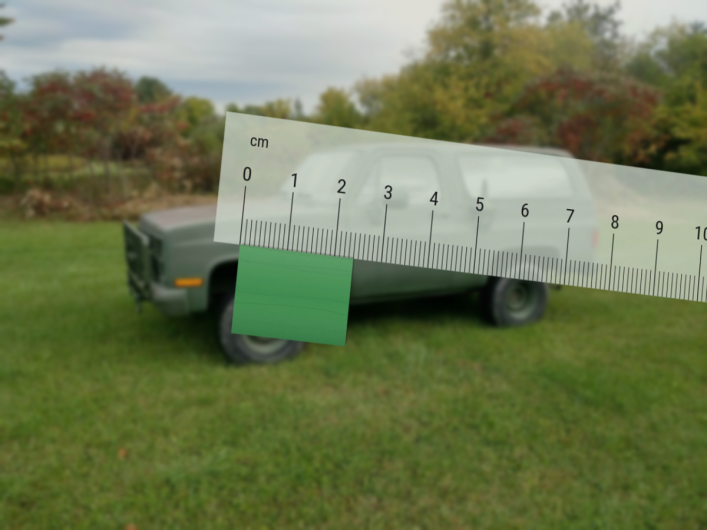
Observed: 2.4; cm
